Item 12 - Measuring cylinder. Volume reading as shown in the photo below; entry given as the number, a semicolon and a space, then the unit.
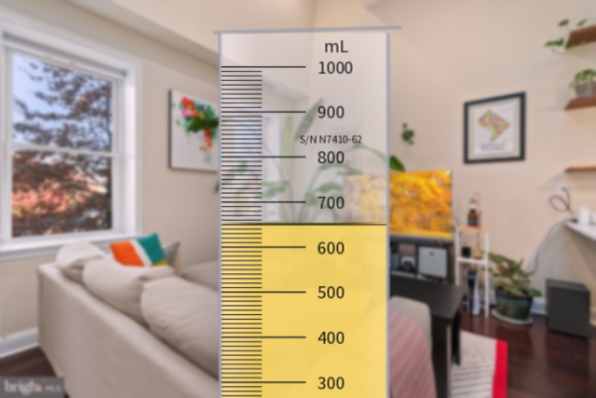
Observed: 650; mL
